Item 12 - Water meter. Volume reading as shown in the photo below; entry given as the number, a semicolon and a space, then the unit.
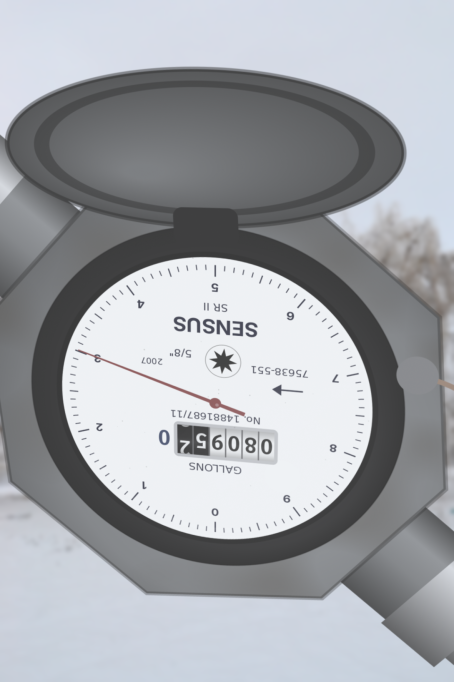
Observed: 809523.0; gal
